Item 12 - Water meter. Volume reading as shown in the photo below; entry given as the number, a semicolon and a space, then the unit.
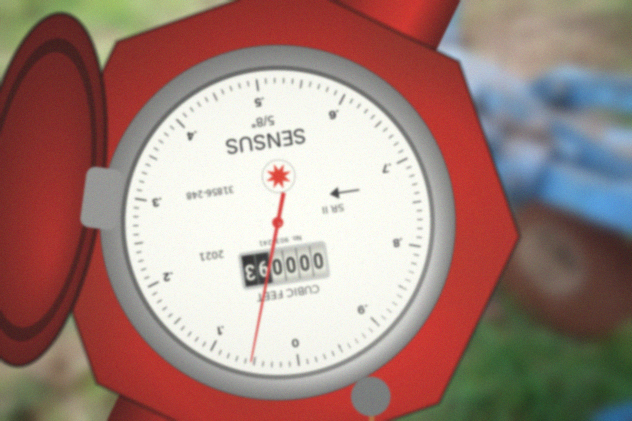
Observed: 93.05; ft³
